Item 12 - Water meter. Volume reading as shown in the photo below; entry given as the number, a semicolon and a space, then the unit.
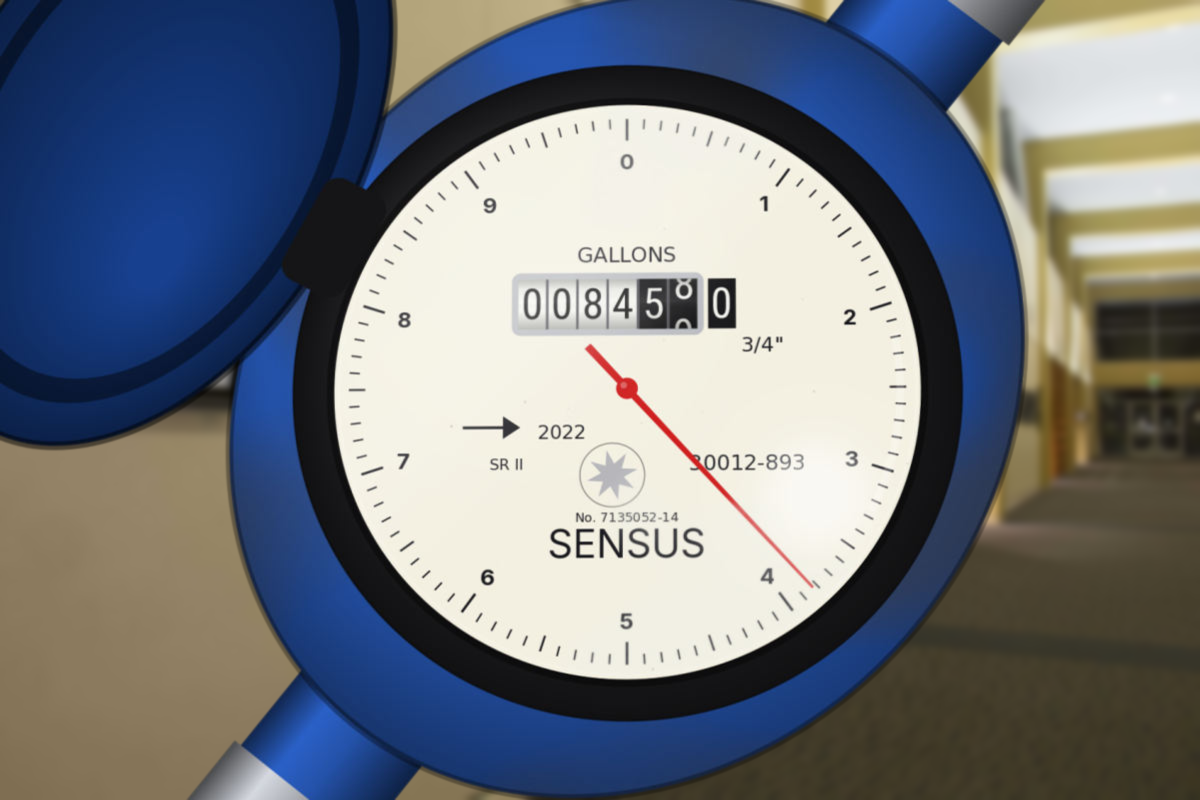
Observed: 84583.8; gal
